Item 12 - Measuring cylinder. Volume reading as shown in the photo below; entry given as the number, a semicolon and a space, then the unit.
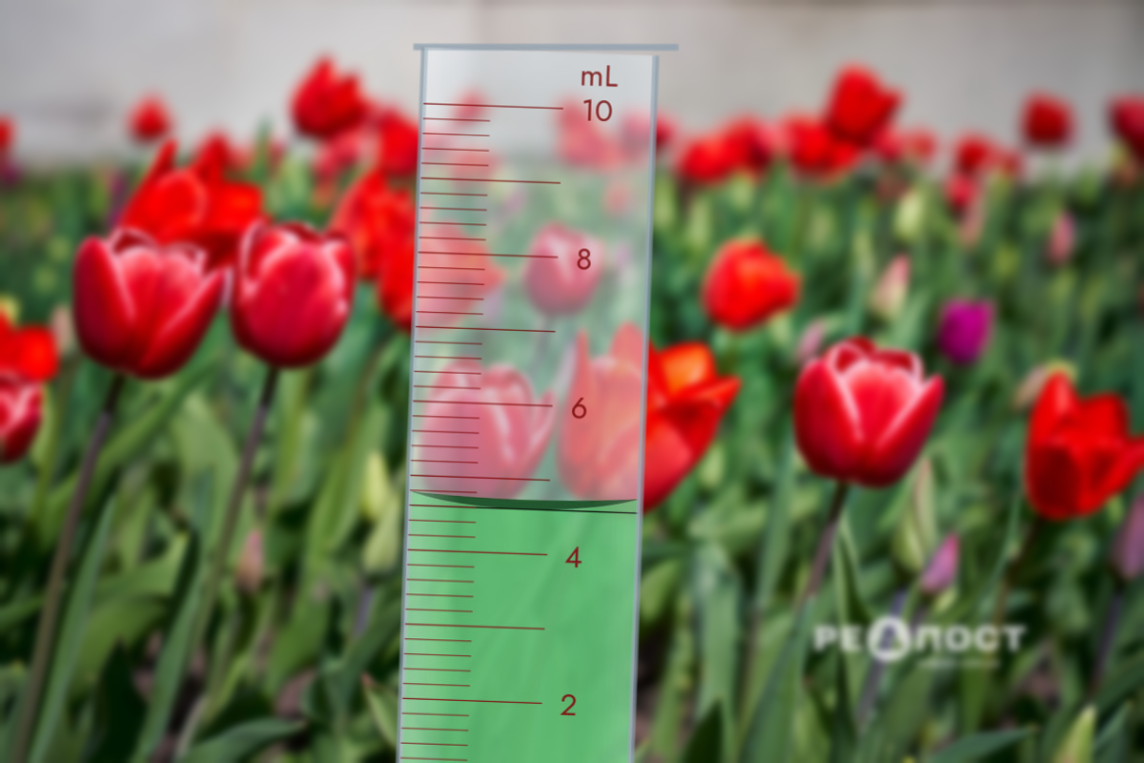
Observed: 4.6; mL
